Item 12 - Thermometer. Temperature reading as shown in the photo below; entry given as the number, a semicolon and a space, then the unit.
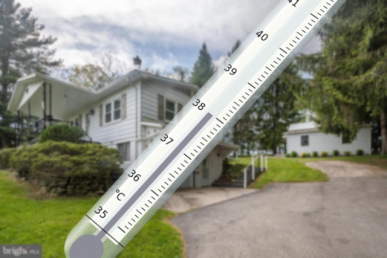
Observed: 38; °C
